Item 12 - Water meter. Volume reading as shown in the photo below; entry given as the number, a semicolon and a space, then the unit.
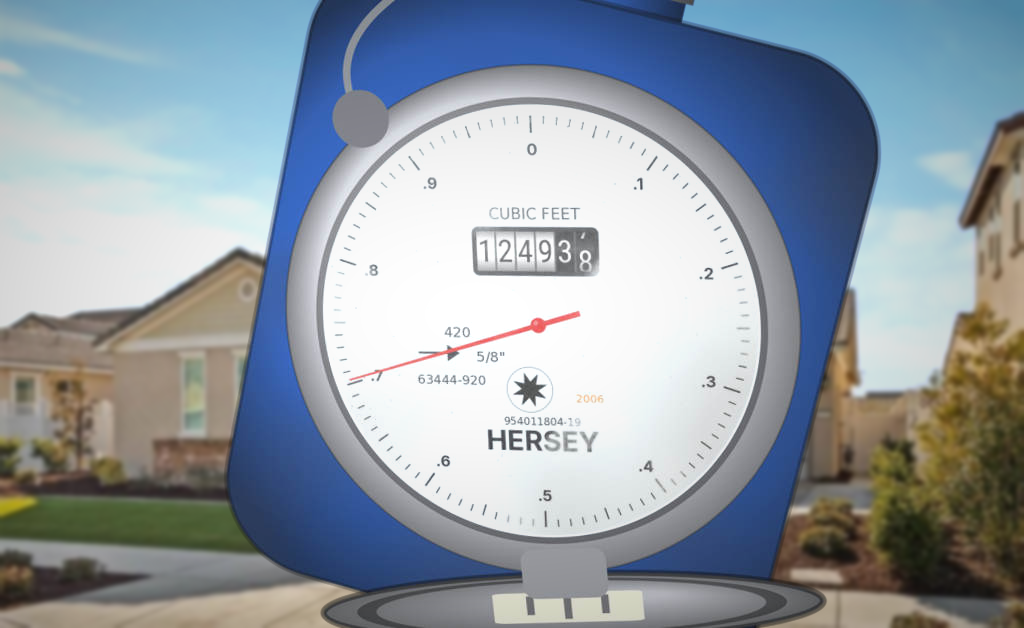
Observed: 124937.70; ft³
